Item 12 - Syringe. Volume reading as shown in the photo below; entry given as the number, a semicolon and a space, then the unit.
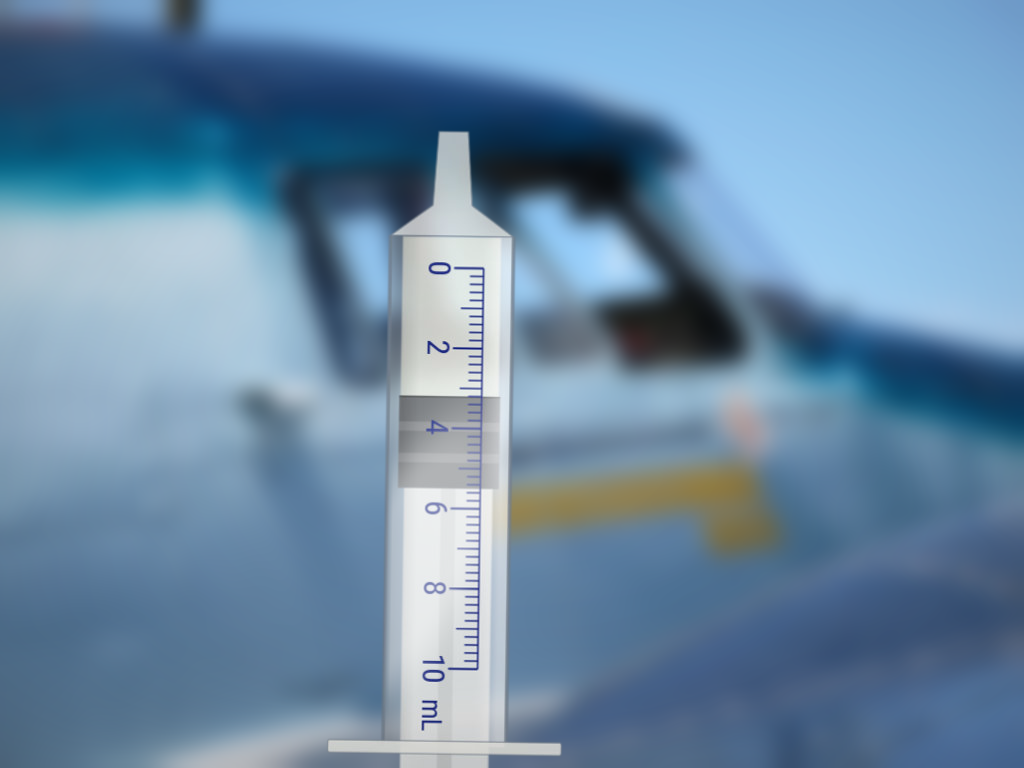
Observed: 3.2; mL
